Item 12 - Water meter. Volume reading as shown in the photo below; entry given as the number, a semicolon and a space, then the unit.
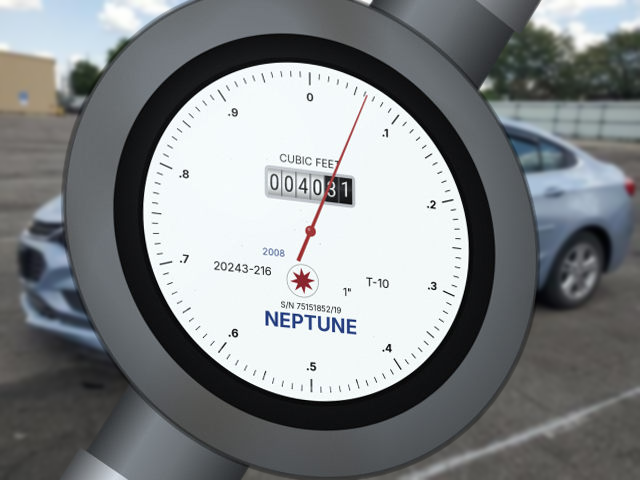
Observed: 4031.06; ft³
